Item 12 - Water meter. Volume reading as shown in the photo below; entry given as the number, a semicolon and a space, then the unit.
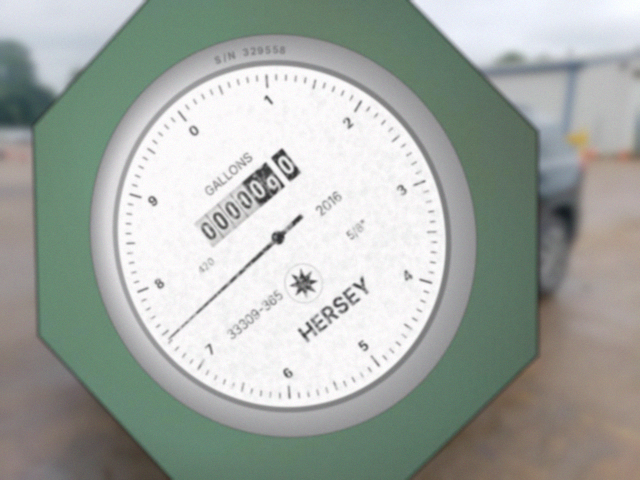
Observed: 87.4; gal
